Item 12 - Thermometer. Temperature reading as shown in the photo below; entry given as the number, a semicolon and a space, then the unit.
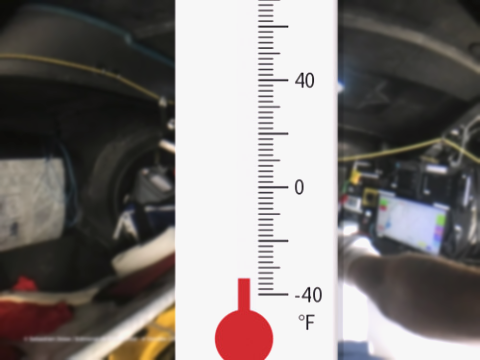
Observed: -34; °F
